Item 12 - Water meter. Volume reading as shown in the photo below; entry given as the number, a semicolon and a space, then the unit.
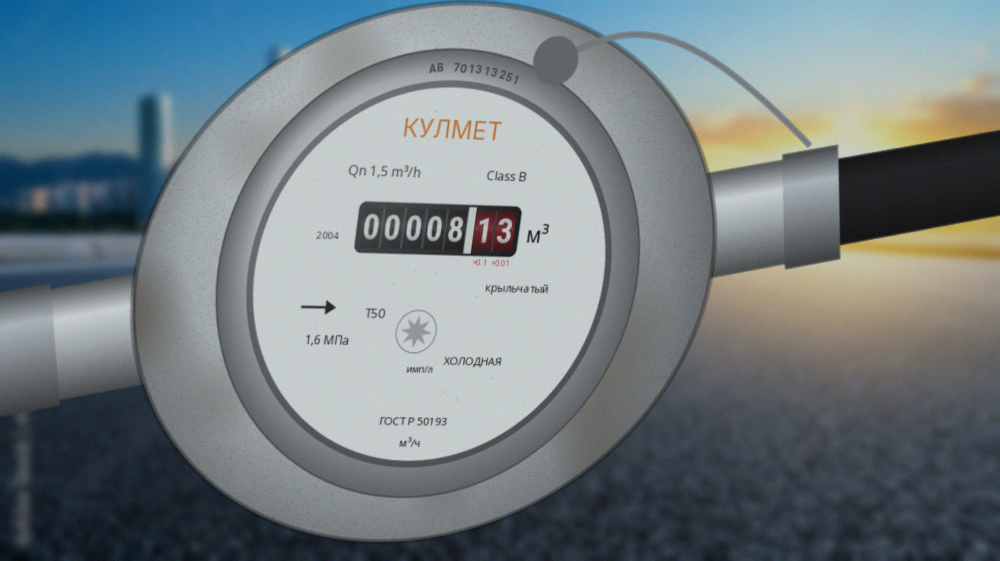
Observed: 8.13; m³
